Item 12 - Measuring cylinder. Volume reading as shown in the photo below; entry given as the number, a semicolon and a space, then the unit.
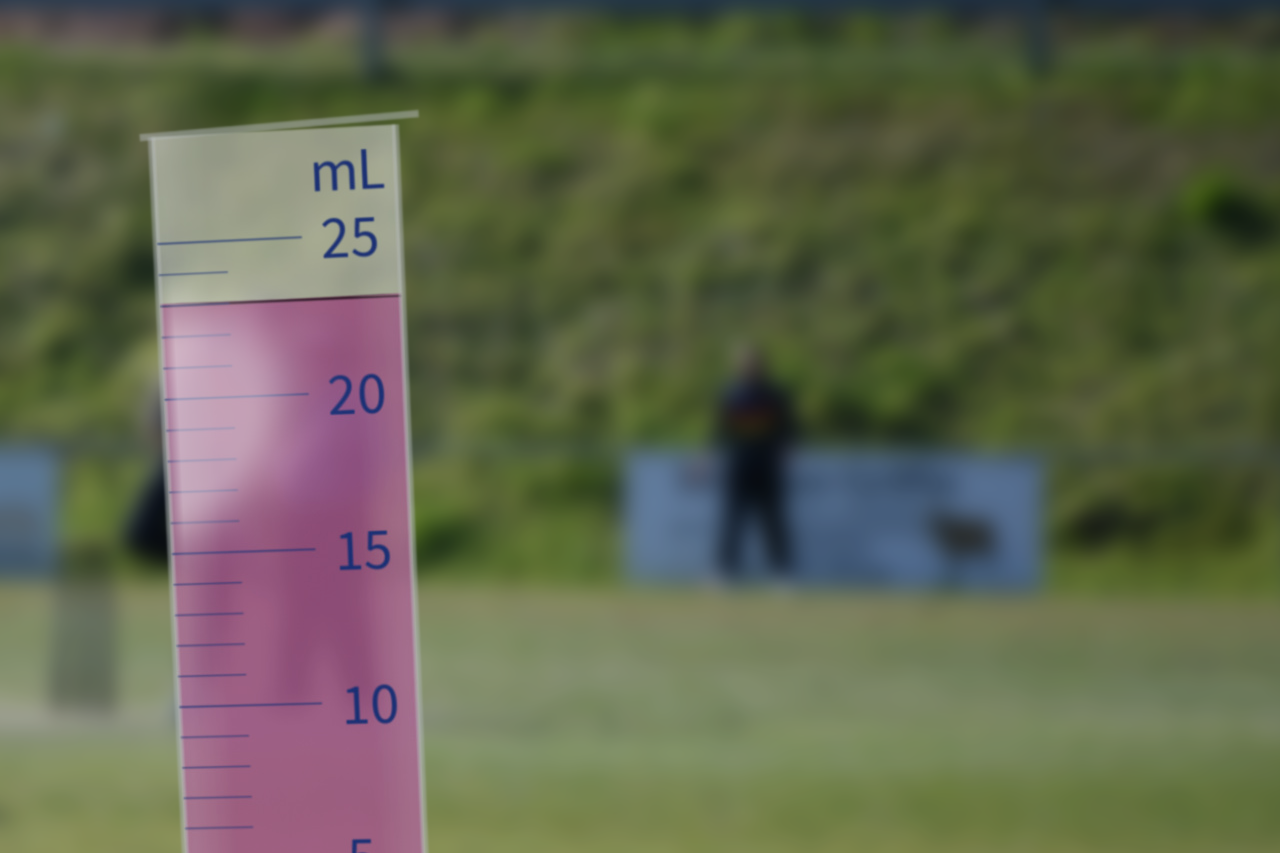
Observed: 23; mL
